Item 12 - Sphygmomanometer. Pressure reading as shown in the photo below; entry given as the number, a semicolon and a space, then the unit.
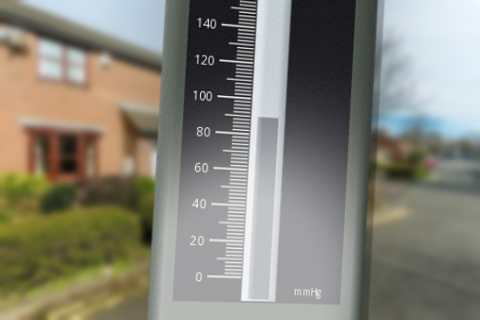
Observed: 90; mmHg
